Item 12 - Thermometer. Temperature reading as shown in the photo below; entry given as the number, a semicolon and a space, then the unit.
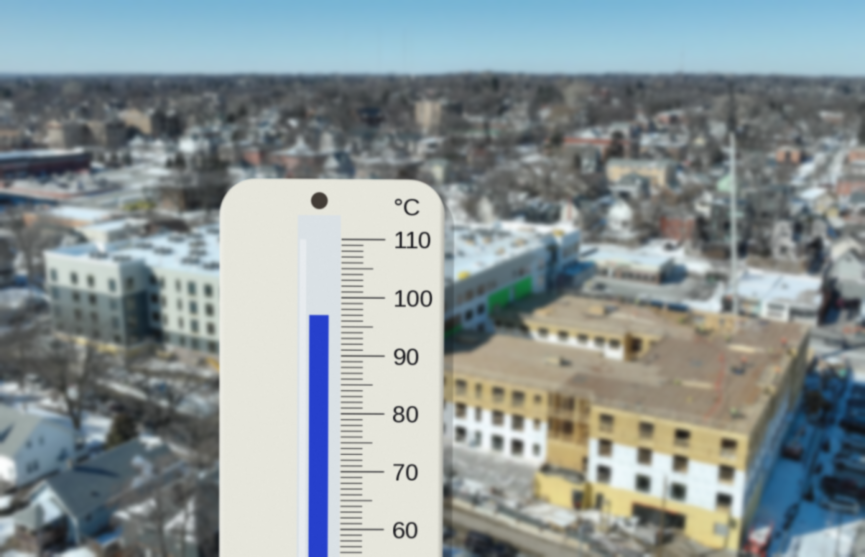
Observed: 97; °C
